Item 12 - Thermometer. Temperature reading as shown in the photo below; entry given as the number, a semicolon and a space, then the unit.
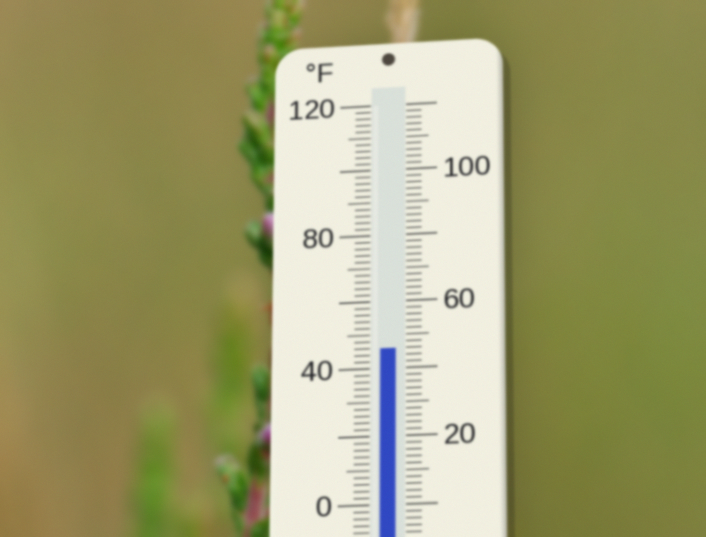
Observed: 46; °F
